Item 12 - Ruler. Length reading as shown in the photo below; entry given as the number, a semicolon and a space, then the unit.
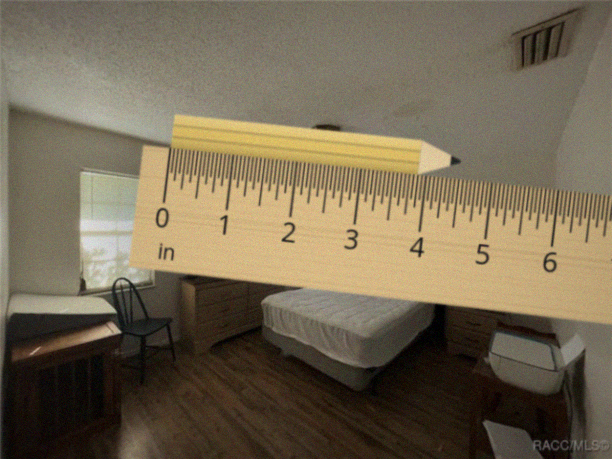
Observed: 4.5; in
